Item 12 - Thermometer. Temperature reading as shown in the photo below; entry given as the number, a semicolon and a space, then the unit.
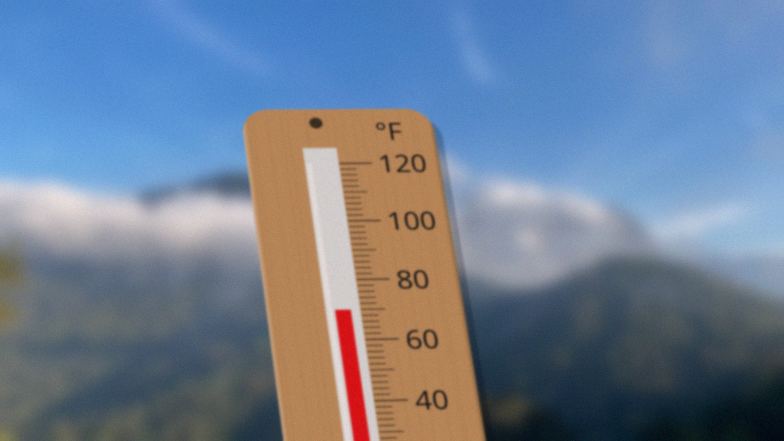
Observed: 70; °F
